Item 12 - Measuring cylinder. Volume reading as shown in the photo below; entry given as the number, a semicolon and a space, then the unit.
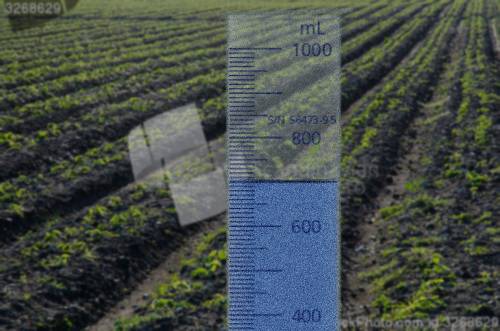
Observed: 700; mL
